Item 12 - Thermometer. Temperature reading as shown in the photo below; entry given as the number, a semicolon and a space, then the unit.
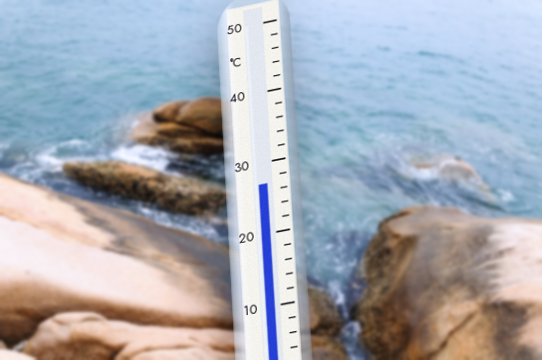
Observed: 27; °C
